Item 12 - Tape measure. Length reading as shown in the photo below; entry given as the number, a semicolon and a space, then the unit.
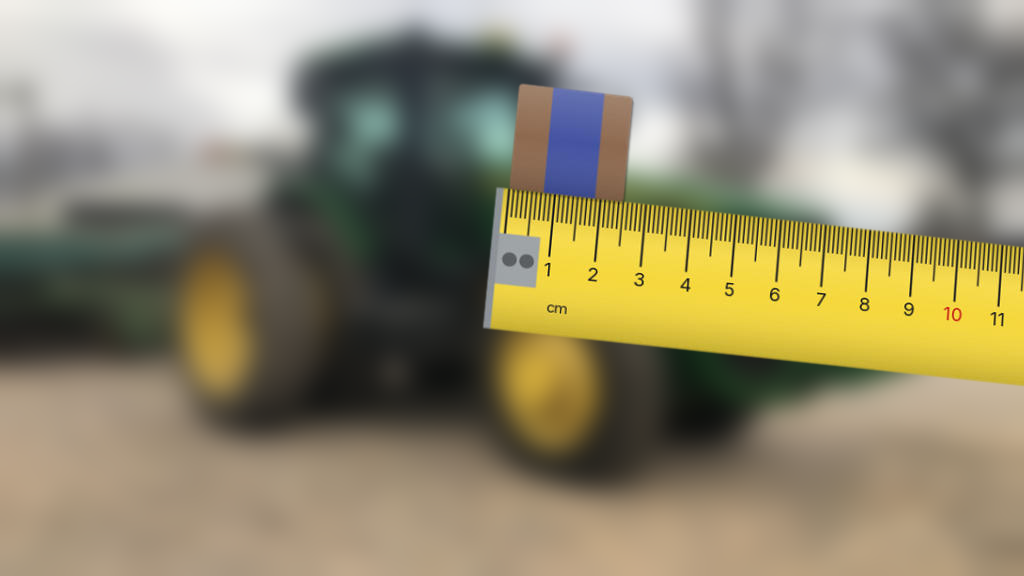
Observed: 2.5; cm
